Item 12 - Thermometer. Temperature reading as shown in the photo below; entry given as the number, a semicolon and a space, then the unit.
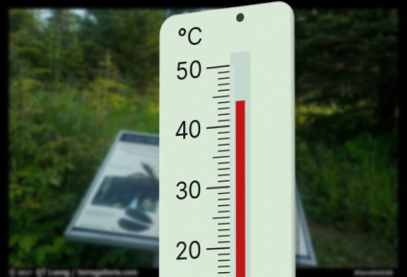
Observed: 44; °C
